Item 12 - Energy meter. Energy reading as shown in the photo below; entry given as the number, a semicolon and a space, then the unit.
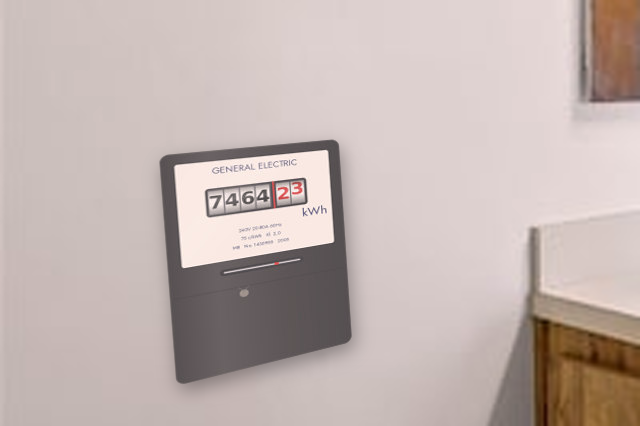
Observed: 7464.23; kWh
